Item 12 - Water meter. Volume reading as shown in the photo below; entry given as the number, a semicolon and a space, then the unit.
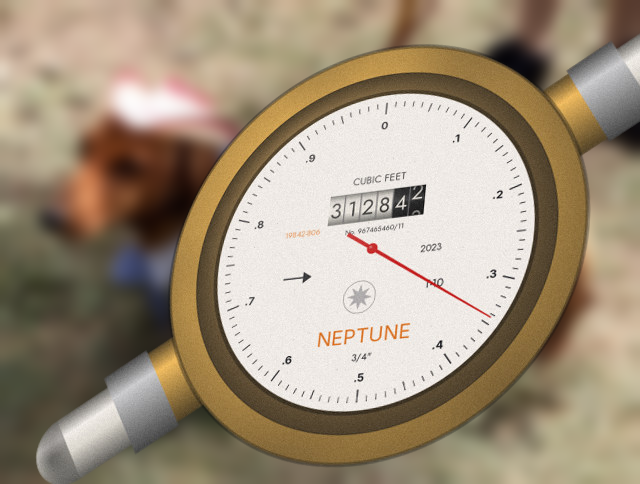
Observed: 312842.34; ft³
